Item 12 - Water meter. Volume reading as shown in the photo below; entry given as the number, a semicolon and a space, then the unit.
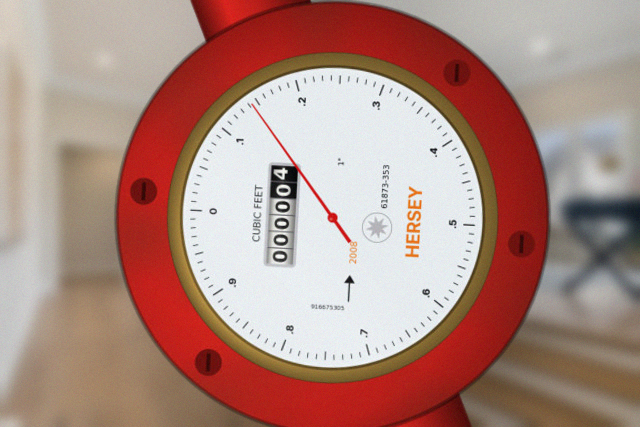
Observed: 4.14; ft³
